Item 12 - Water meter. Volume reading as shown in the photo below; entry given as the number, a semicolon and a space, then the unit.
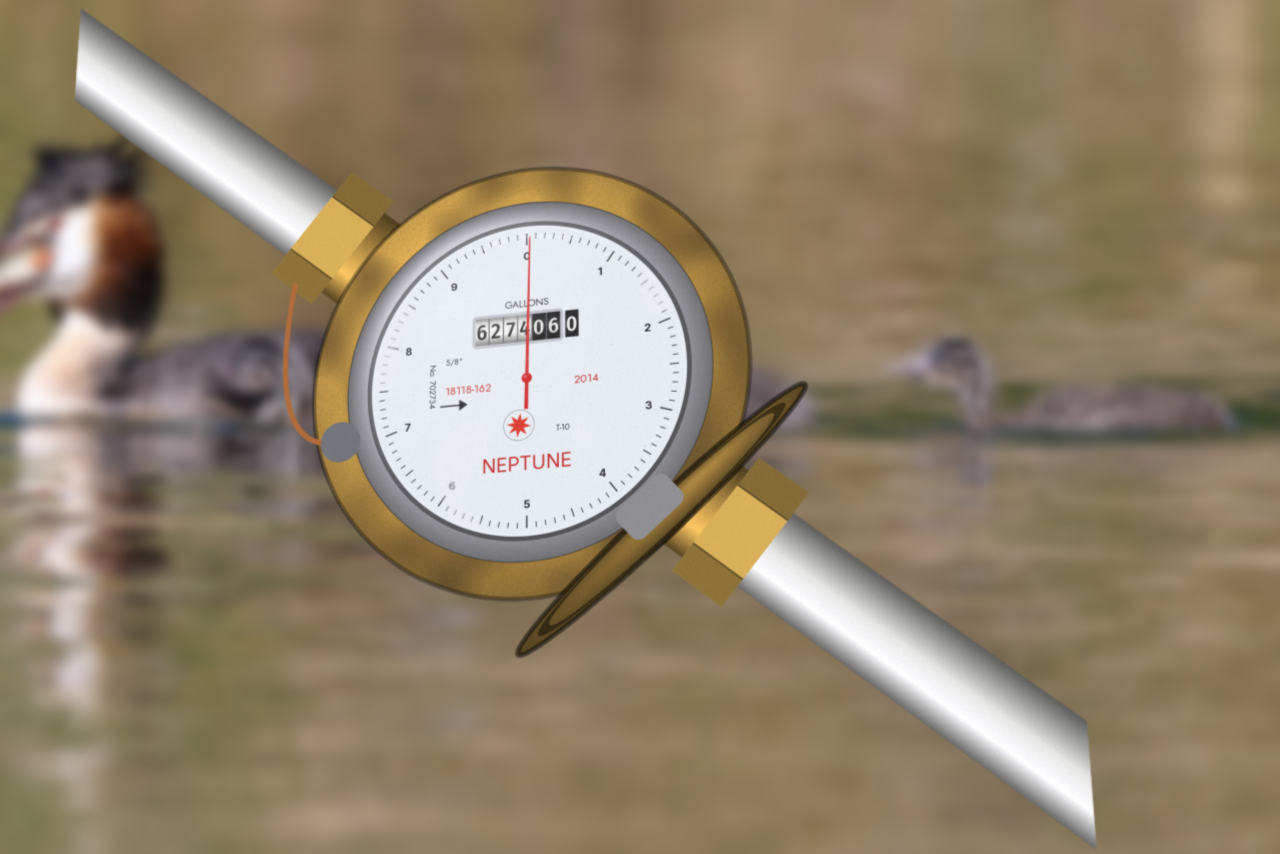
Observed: 6274060.0; gal
